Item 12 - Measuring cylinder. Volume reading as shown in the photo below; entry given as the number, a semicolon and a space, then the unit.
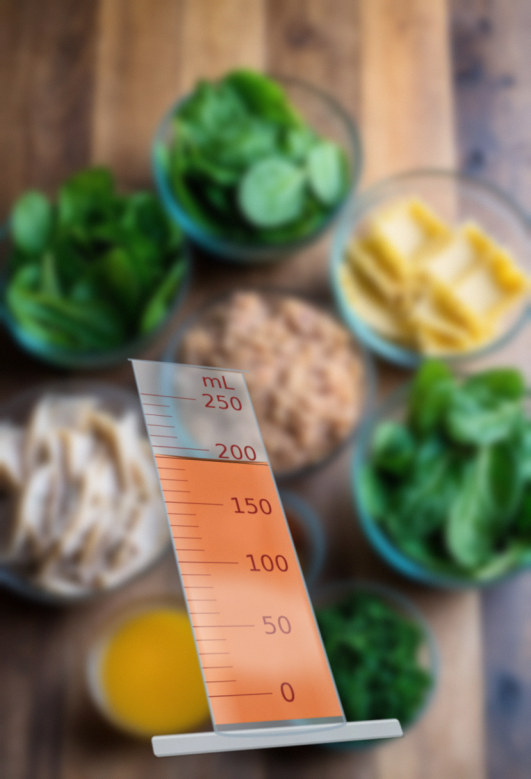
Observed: 190; mL
